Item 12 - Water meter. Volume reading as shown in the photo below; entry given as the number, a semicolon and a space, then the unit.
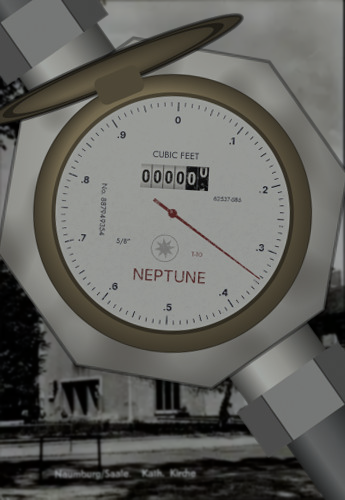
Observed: 0.34; ft³
